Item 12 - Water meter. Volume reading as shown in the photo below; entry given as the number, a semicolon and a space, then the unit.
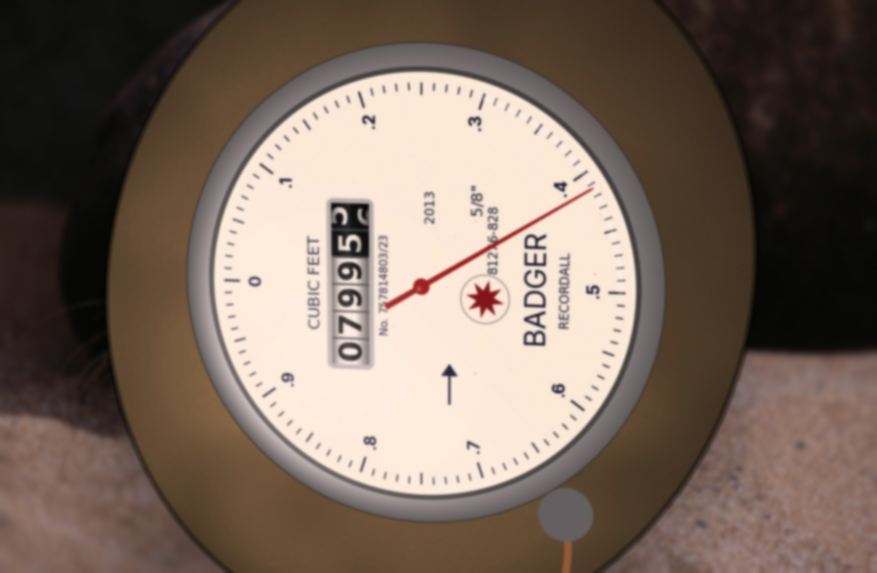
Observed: 79955.41; ft³
